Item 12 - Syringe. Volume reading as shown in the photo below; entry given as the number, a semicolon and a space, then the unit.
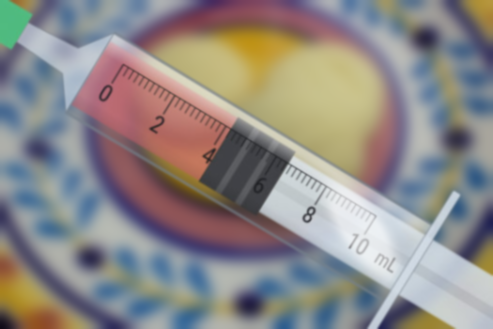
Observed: 4.2; mL
